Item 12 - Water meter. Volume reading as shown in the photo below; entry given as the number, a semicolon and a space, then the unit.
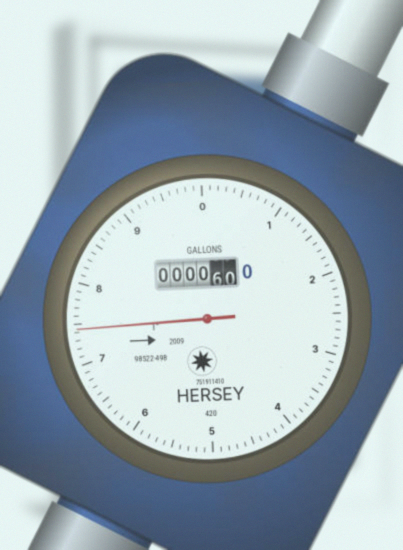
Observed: 597.4; gal
